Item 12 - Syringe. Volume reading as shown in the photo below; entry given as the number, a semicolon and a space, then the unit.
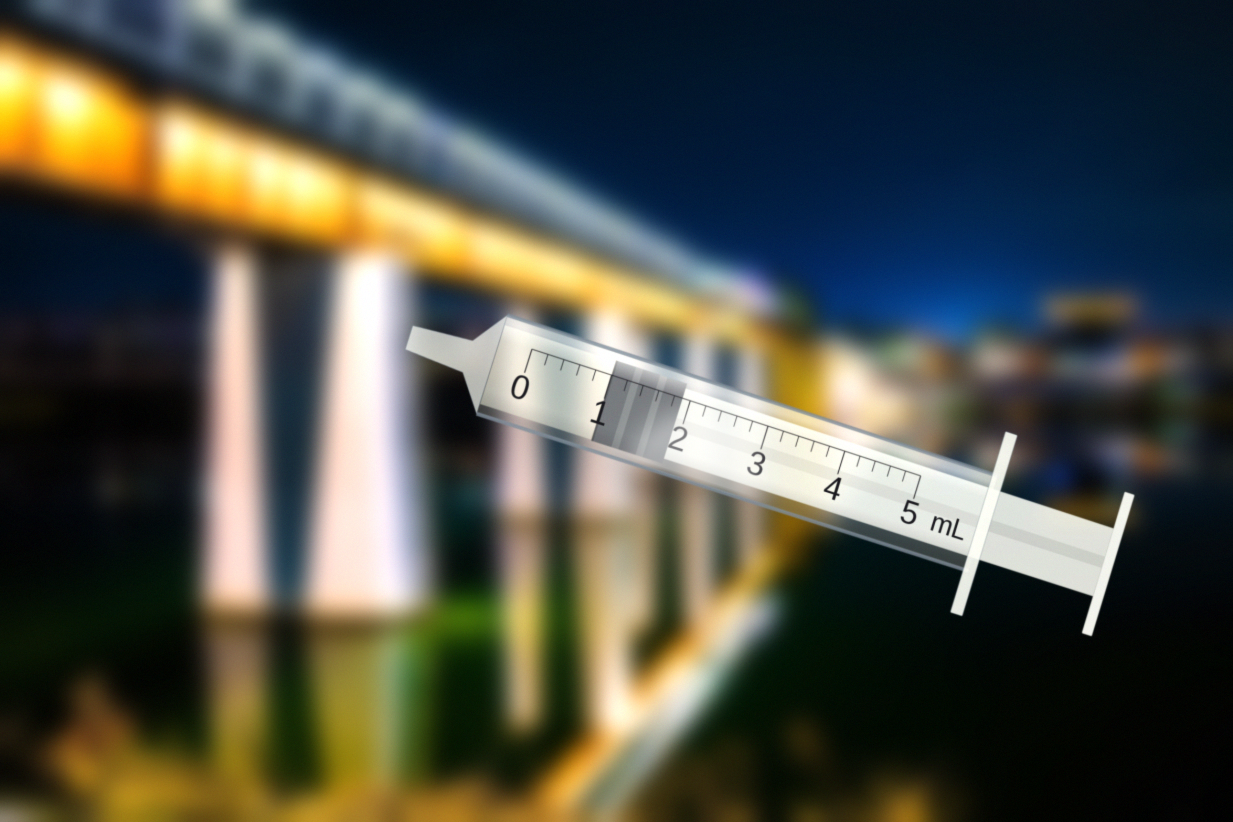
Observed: 1; mL
